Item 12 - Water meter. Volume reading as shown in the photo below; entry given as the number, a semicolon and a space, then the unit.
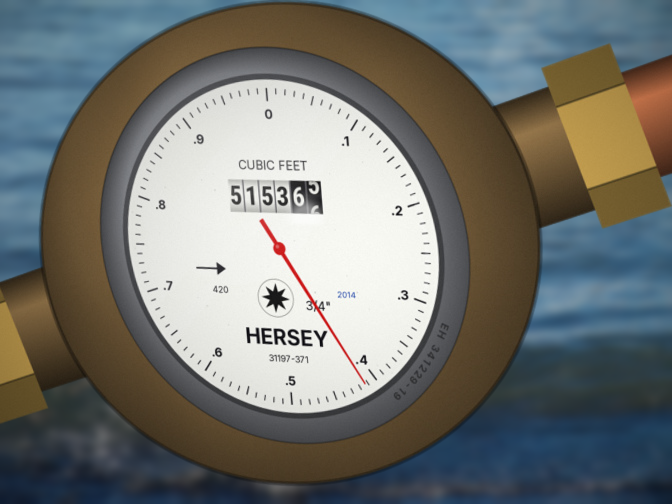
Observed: 515365.41; ft³
